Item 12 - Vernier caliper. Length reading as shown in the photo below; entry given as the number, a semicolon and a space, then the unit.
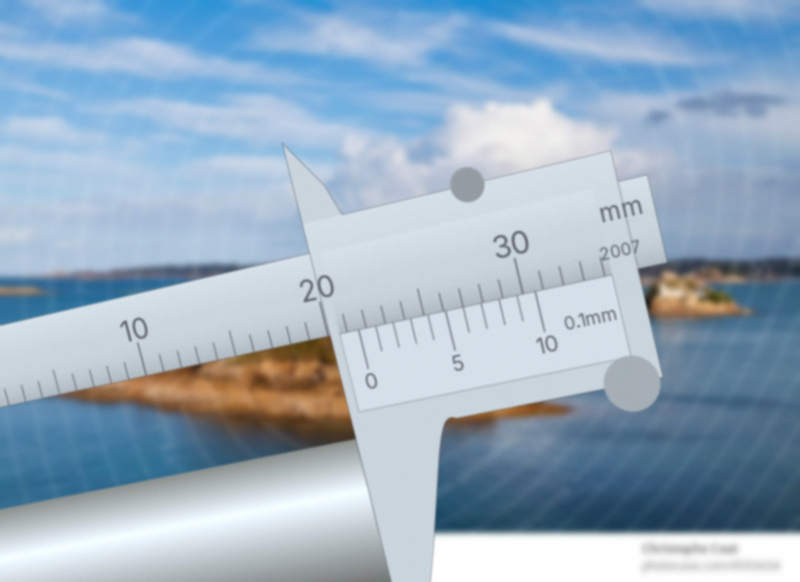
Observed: 21.6; mm
